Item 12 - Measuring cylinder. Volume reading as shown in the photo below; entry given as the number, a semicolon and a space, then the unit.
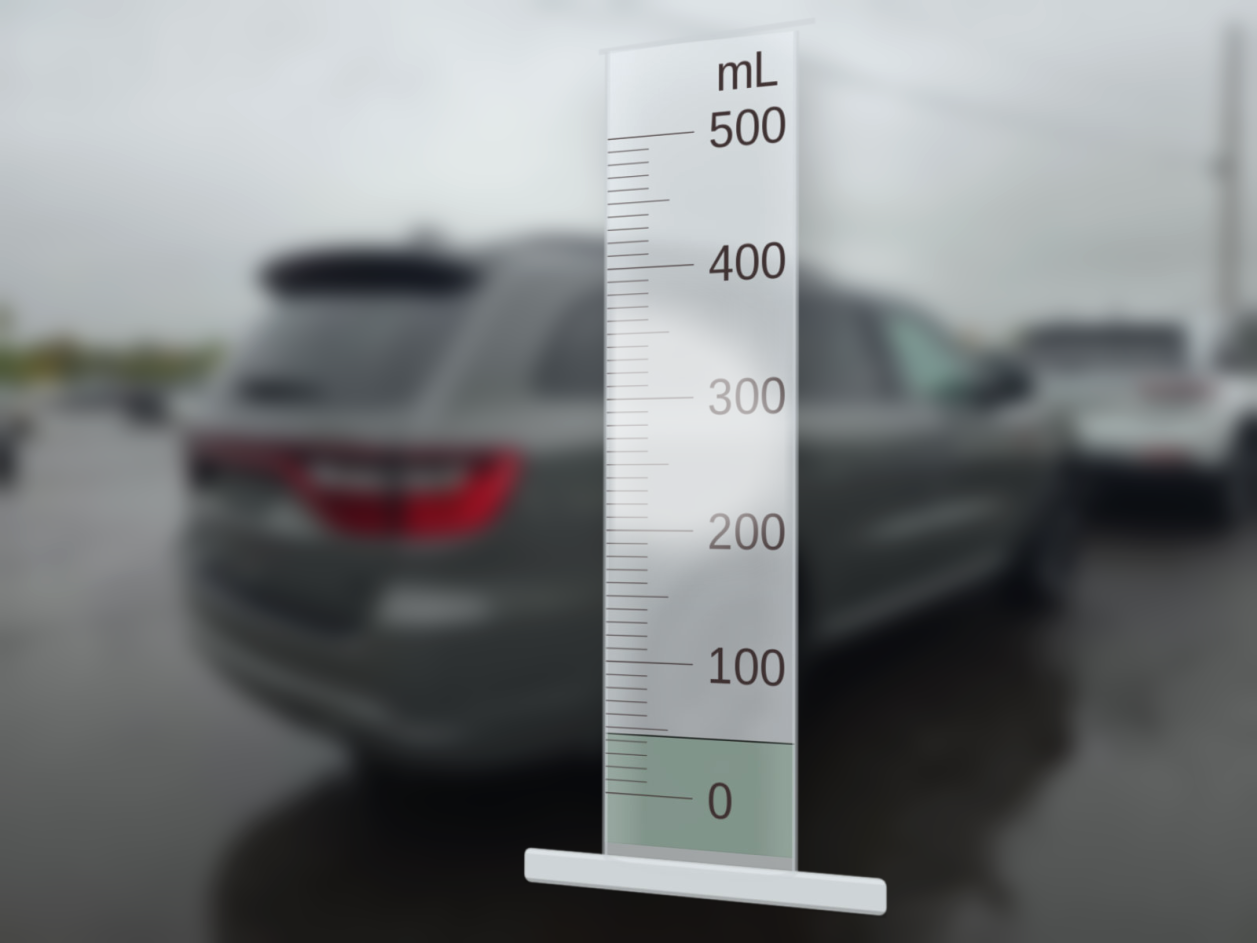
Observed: 45; mL
